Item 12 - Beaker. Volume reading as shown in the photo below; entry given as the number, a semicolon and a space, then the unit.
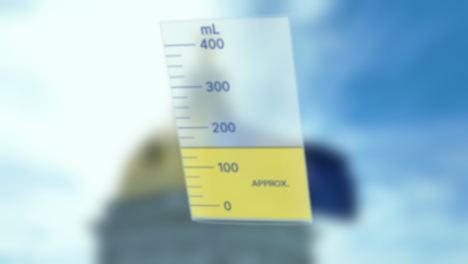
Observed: 150; mL
